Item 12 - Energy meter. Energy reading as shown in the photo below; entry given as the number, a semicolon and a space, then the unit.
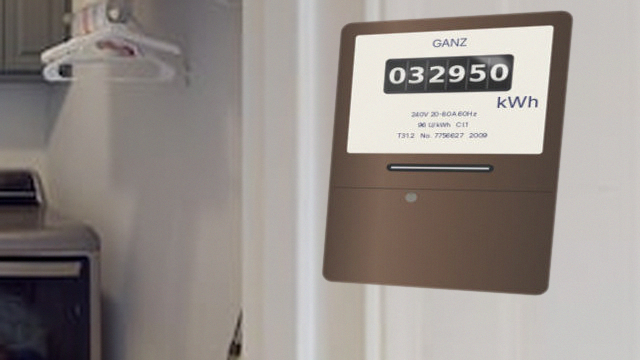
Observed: 32950; kWh
